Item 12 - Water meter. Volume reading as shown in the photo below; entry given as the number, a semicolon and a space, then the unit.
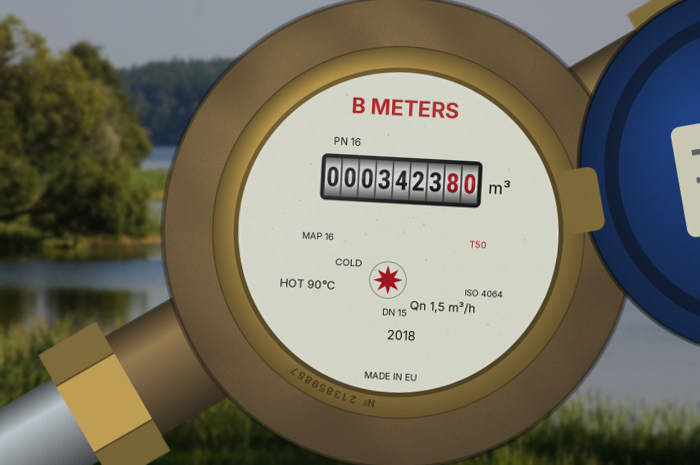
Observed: 3423.80; m³
